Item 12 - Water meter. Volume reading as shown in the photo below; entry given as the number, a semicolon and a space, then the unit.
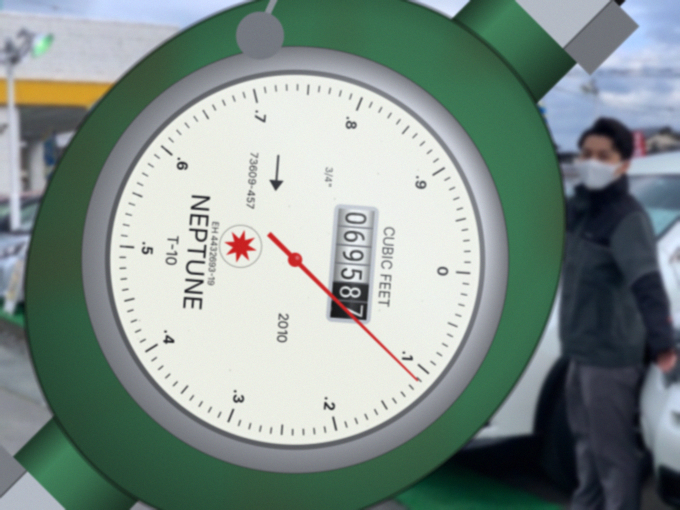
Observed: 69587.11; ft³
